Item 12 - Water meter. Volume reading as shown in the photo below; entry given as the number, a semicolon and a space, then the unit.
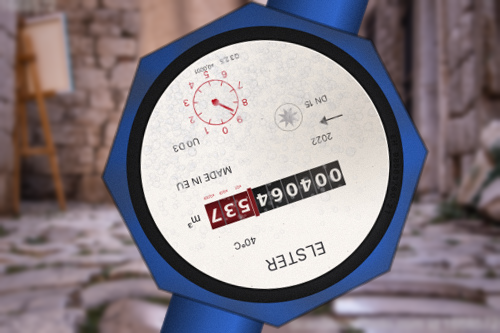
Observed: 4064.5378; m³
